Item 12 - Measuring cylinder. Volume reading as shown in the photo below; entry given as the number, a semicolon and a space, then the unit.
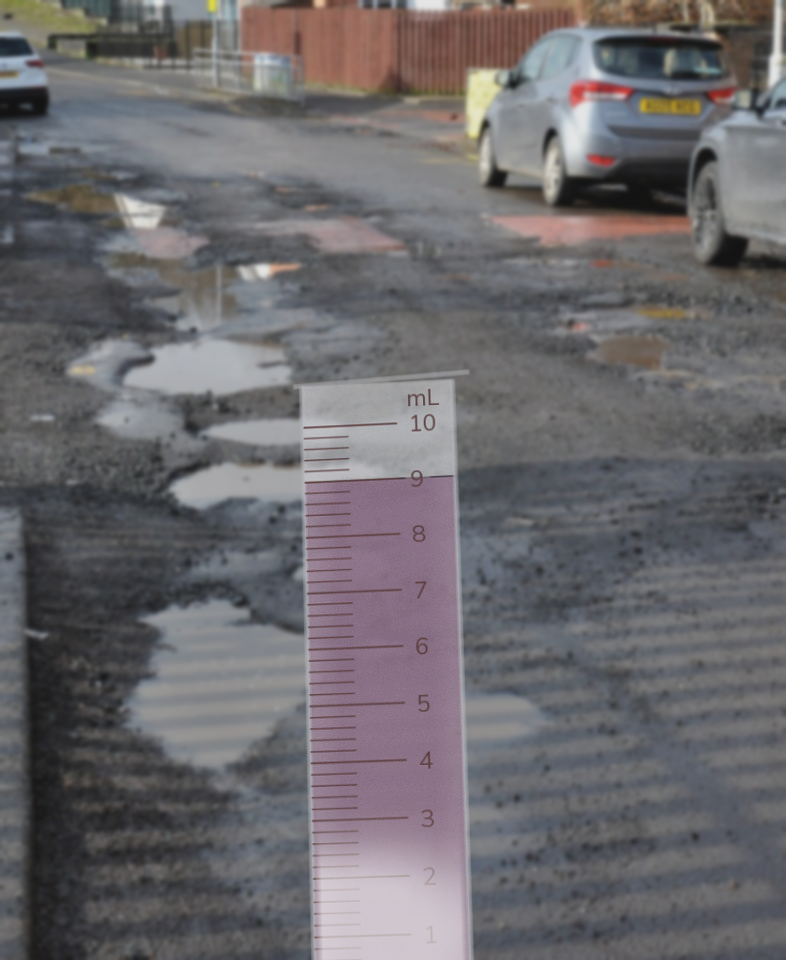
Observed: 9; mL
